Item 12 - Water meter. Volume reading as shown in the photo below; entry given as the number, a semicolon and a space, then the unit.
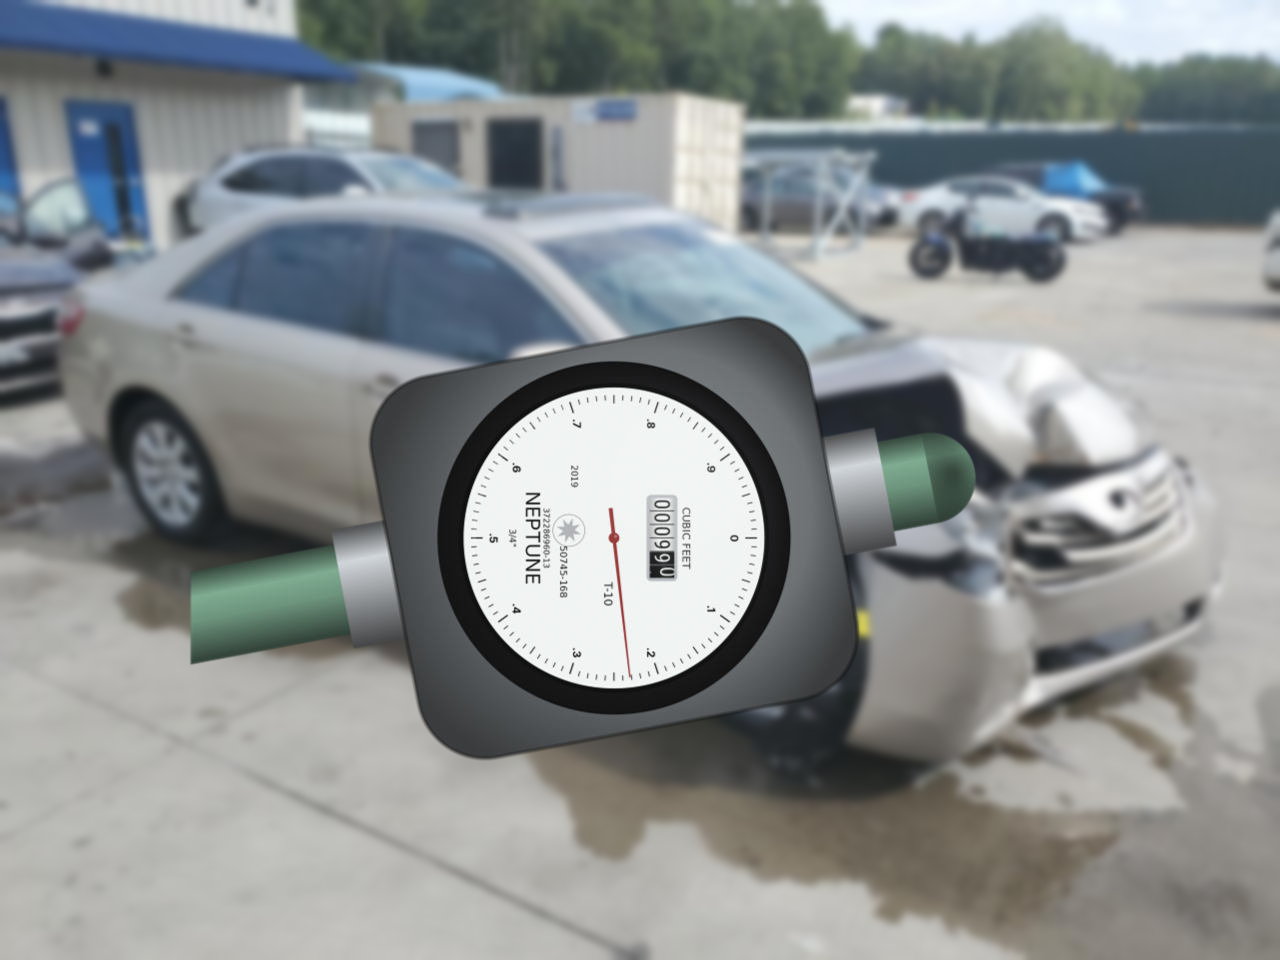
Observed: 990.23; ft³
